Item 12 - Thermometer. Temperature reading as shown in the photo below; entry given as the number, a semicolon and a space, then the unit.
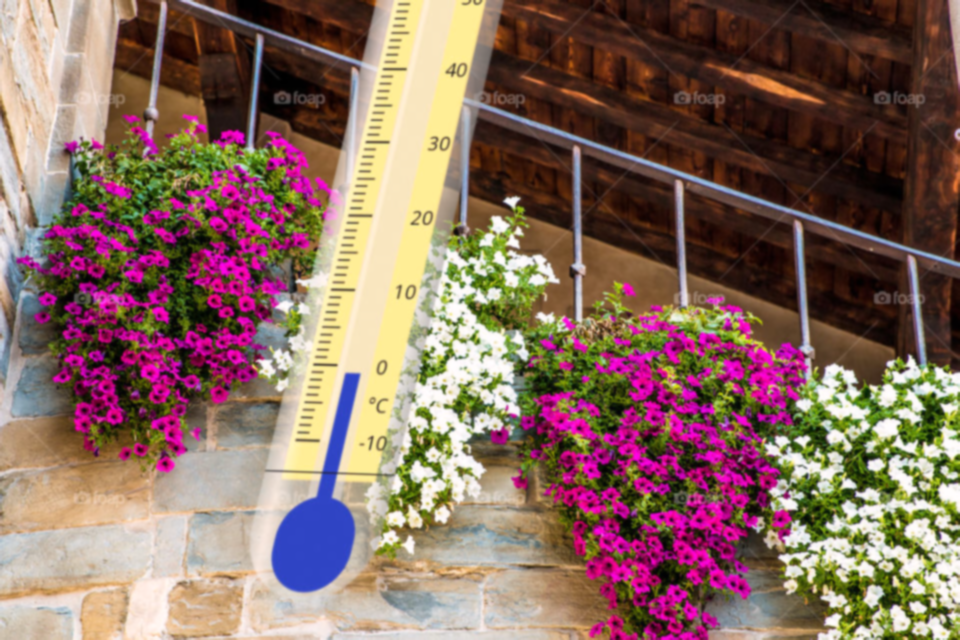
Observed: -1; °C
